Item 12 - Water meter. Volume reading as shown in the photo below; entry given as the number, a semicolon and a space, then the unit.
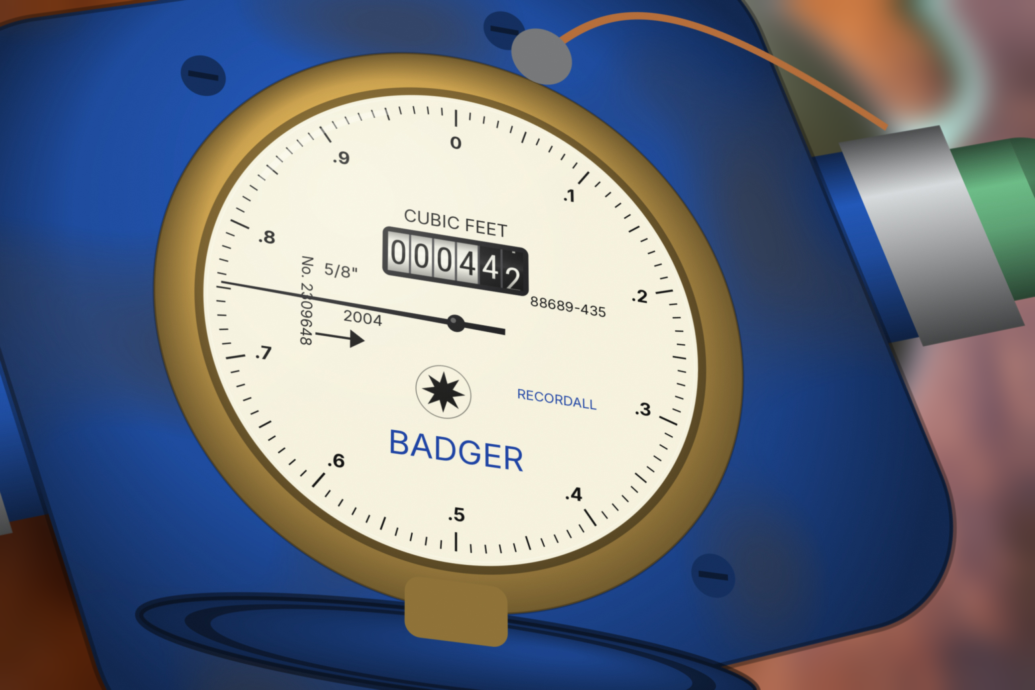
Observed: 441.75; ft³
